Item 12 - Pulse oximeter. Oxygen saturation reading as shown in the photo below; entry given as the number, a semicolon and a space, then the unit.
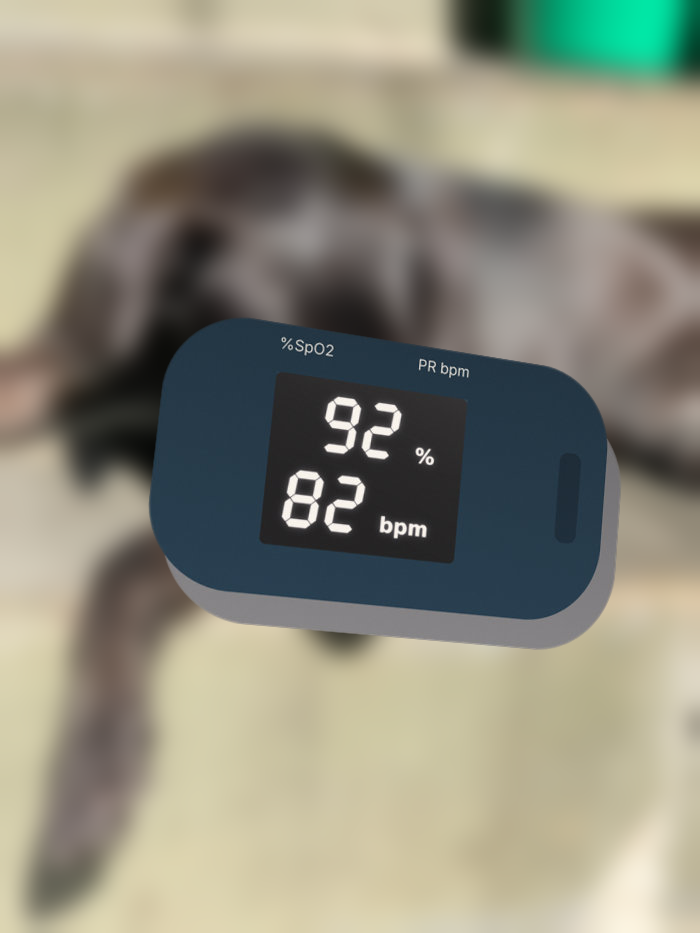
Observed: 92; %
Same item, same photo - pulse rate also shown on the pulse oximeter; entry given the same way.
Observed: 82; bpm
